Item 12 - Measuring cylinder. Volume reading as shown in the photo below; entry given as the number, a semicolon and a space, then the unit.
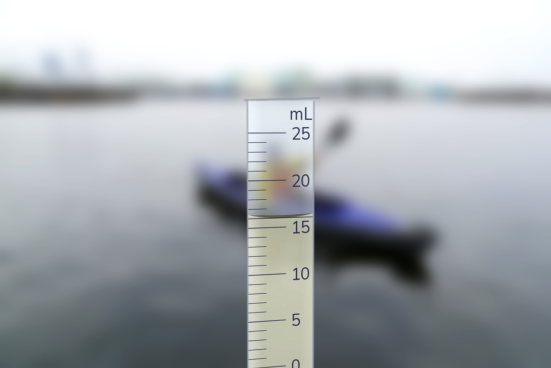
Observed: 16; mL
